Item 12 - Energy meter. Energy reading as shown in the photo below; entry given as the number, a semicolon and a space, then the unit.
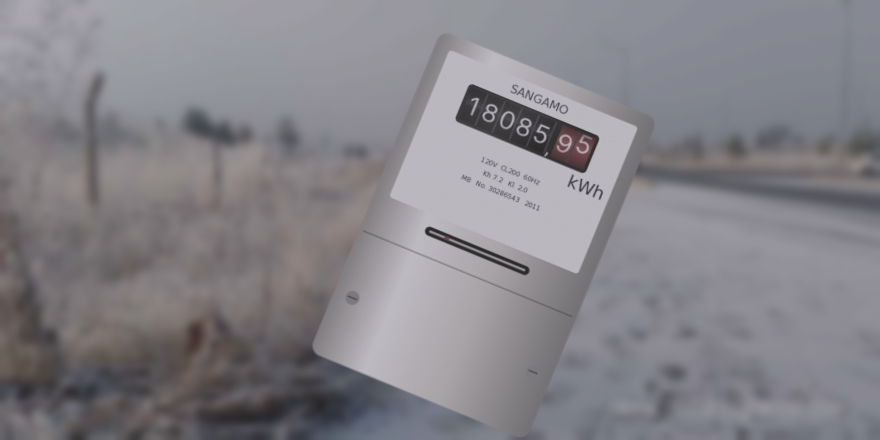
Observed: 18085.95; kWh
